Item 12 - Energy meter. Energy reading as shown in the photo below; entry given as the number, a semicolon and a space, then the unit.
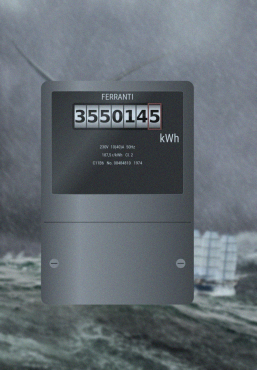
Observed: 355014.5; kWh
